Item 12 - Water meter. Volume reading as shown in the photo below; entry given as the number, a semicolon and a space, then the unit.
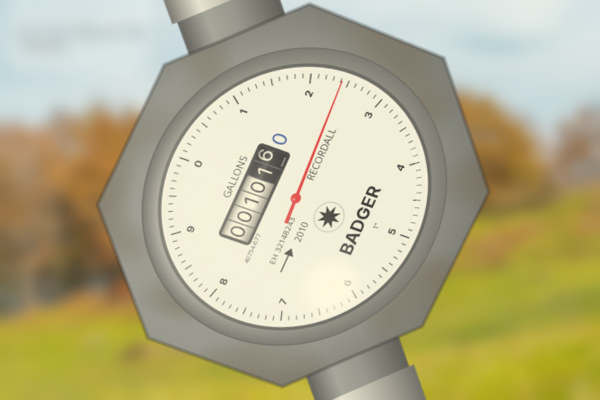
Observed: 10162.4; gal
